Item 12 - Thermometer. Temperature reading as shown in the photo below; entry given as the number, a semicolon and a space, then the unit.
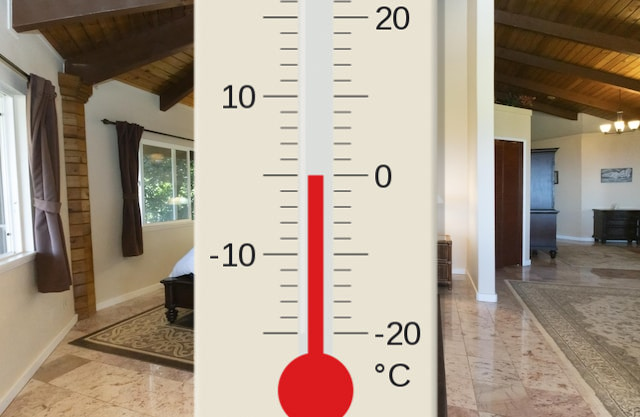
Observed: 0; °C
